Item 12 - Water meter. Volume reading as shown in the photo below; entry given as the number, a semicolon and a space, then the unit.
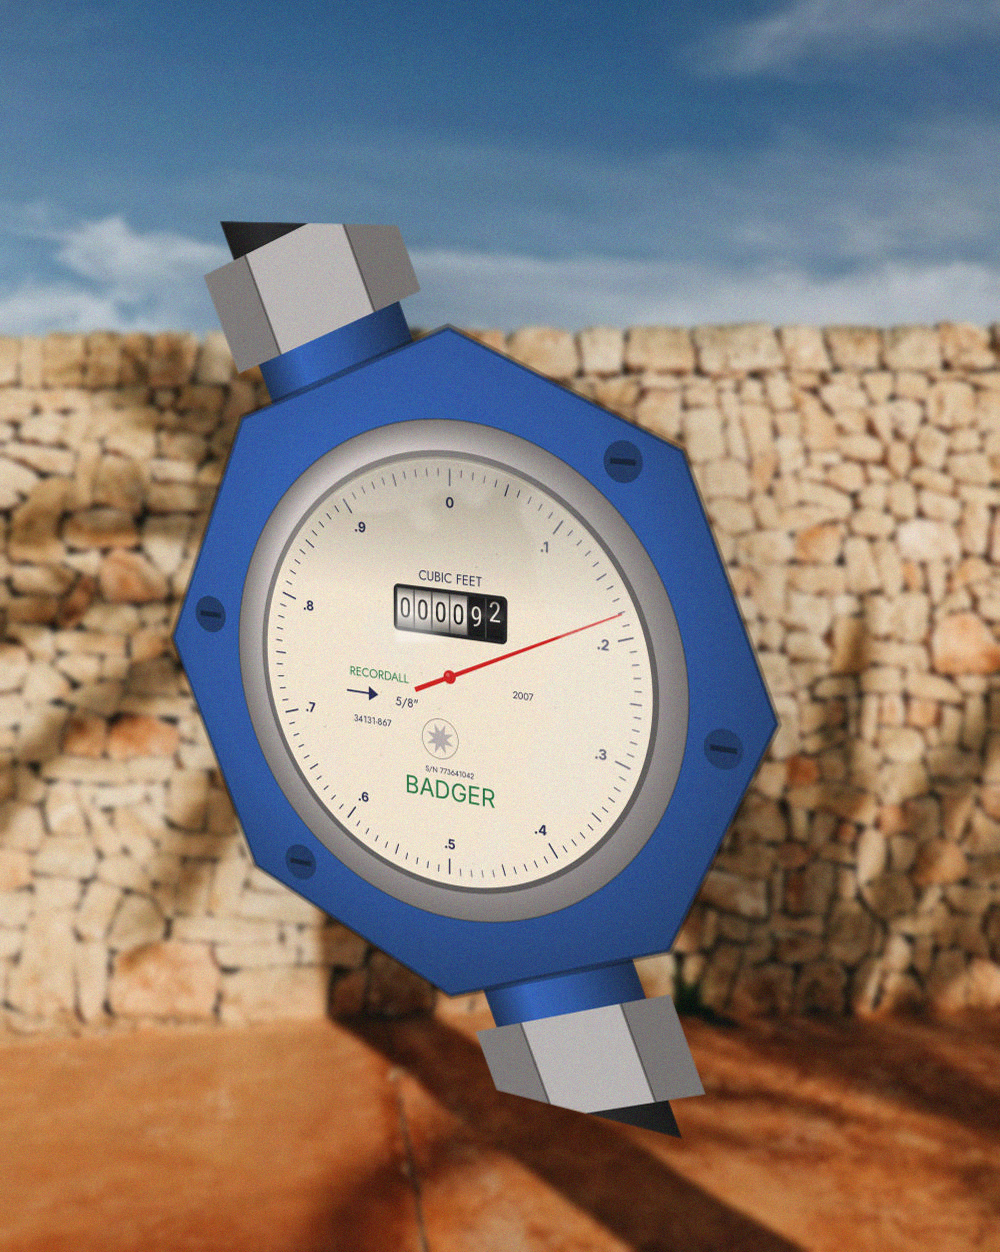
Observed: 92.18; ft³
